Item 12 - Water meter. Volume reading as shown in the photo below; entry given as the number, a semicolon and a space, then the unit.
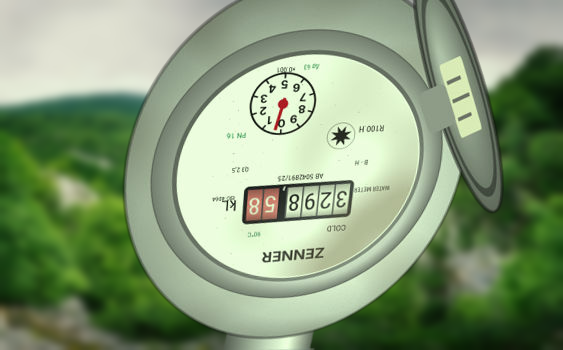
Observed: 3298.580; kL
